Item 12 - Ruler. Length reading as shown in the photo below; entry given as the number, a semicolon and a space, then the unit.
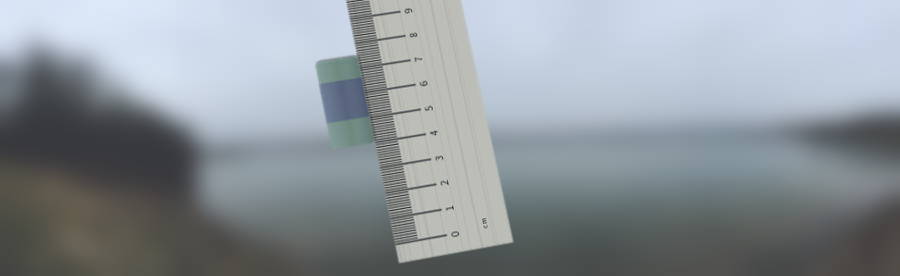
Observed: 3.5; cm
